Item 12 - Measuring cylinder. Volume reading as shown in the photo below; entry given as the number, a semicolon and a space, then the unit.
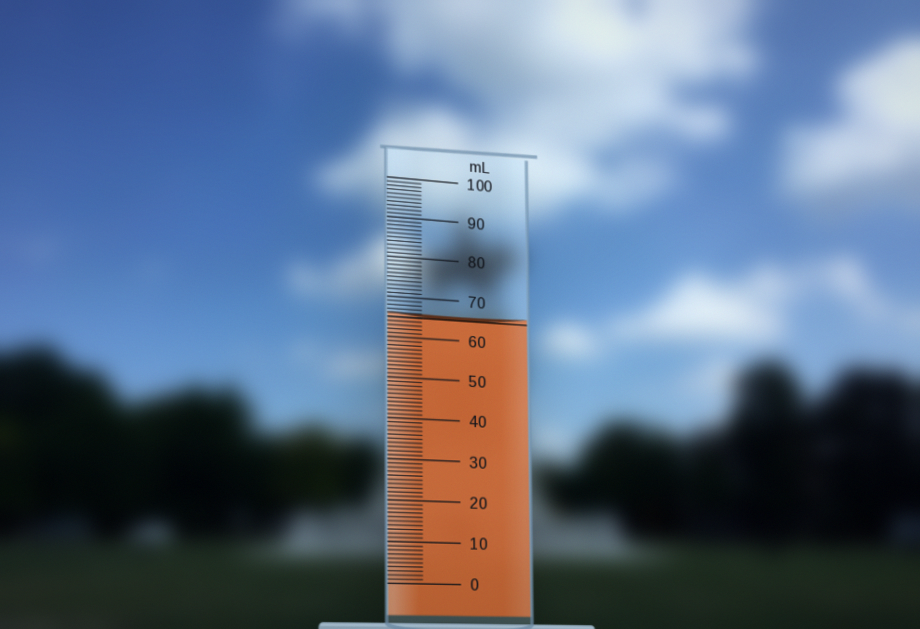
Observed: 65; mL
